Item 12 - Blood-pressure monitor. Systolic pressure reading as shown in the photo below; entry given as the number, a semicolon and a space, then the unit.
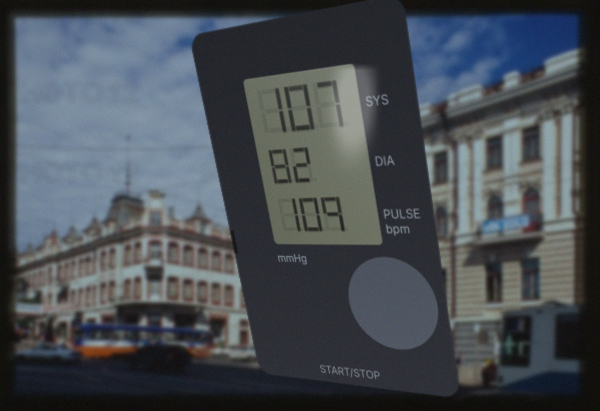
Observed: 107; mmHg
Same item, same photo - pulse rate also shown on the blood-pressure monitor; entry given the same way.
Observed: 109; bpm
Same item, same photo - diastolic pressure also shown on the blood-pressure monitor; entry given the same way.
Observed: 82; mmHg
